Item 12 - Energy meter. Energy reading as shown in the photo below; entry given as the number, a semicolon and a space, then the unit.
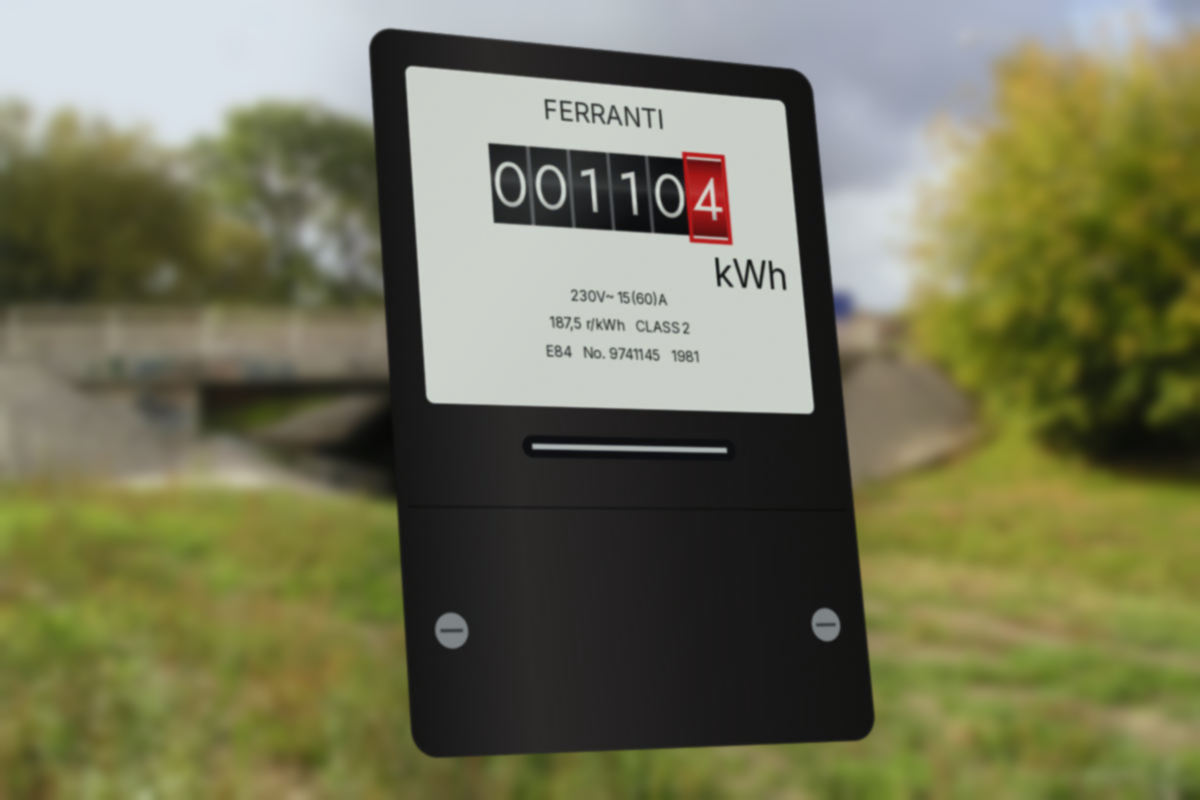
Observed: 110.4; kWh
